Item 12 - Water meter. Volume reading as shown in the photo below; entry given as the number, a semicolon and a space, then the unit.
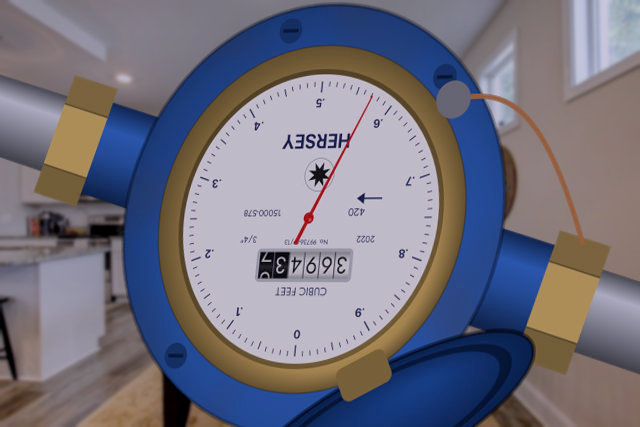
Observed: 369436.57; ft³
